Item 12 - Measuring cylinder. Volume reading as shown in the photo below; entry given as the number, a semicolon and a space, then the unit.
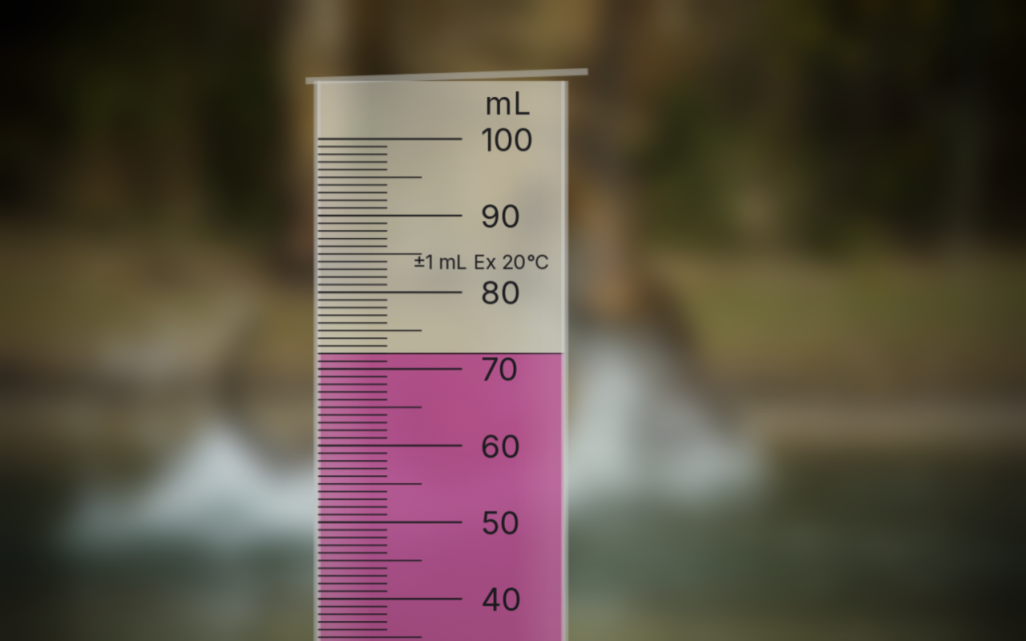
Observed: 72; mL
